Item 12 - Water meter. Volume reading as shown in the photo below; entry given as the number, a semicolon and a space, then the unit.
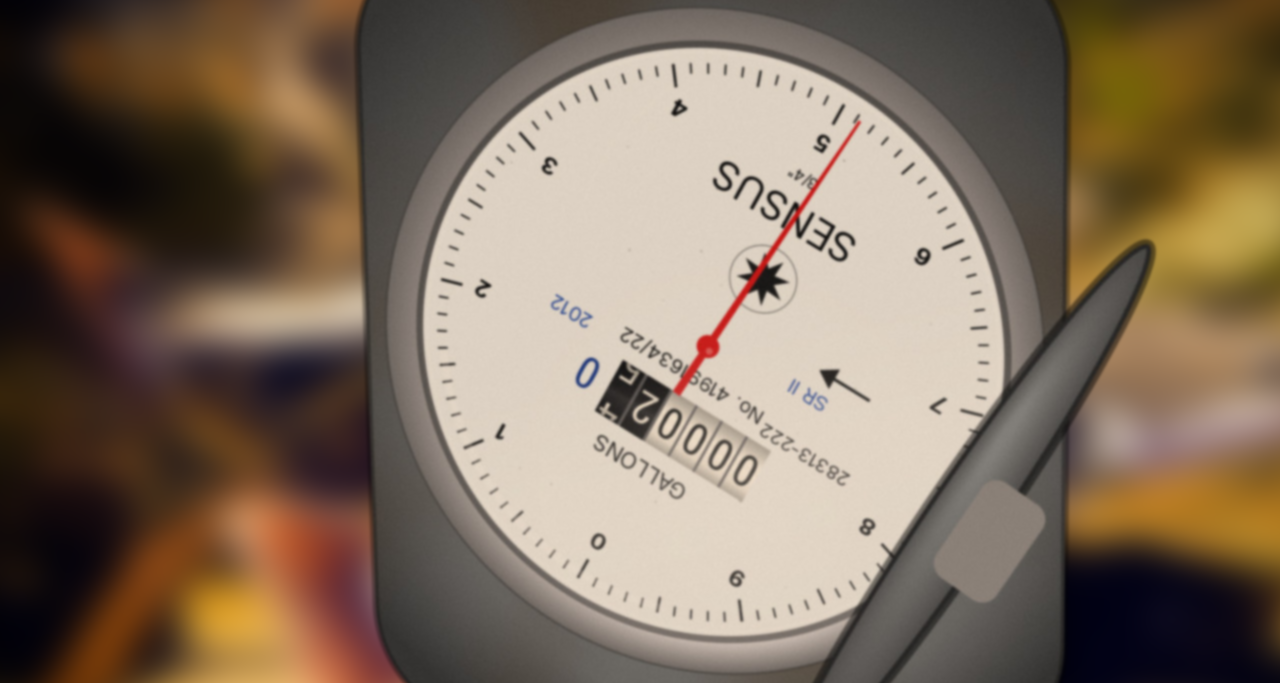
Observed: 245.1; gal
